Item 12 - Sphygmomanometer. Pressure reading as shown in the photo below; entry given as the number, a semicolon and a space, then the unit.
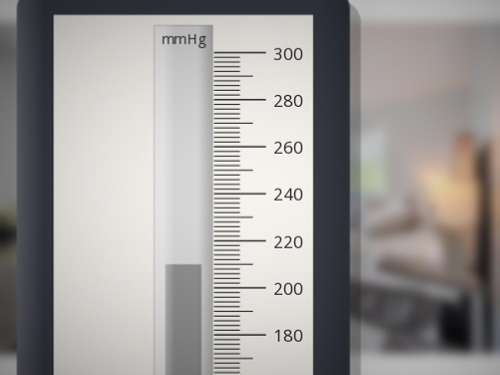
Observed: 210; mmHg
